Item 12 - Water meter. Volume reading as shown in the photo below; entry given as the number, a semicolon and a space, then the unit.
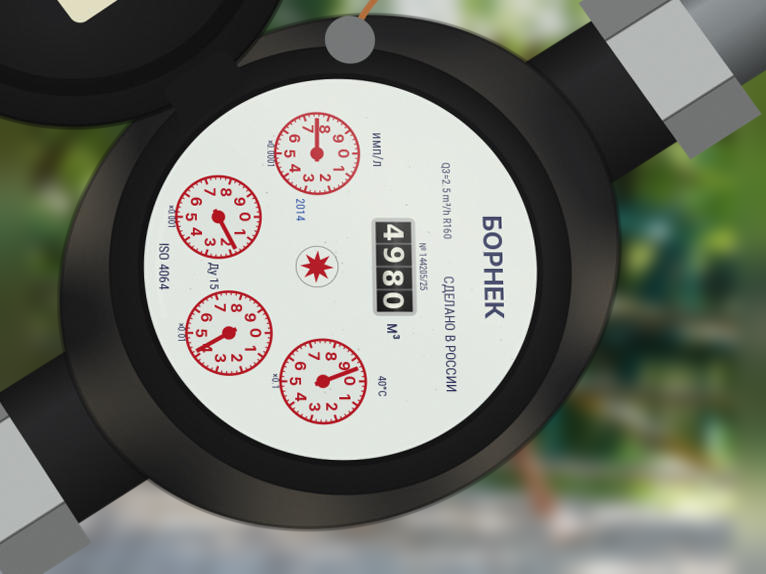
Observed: 4979.9417; m³
